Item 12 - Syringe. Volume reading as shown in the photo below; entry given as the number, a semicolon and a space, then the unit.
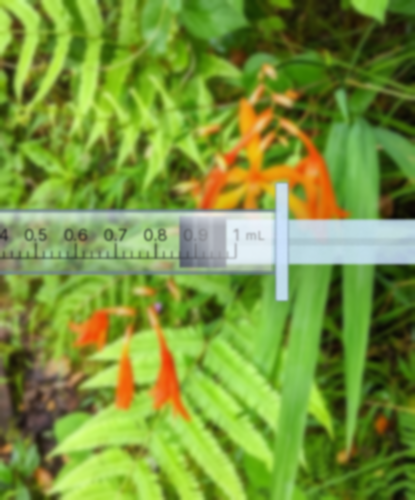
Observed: 0.86; mL
